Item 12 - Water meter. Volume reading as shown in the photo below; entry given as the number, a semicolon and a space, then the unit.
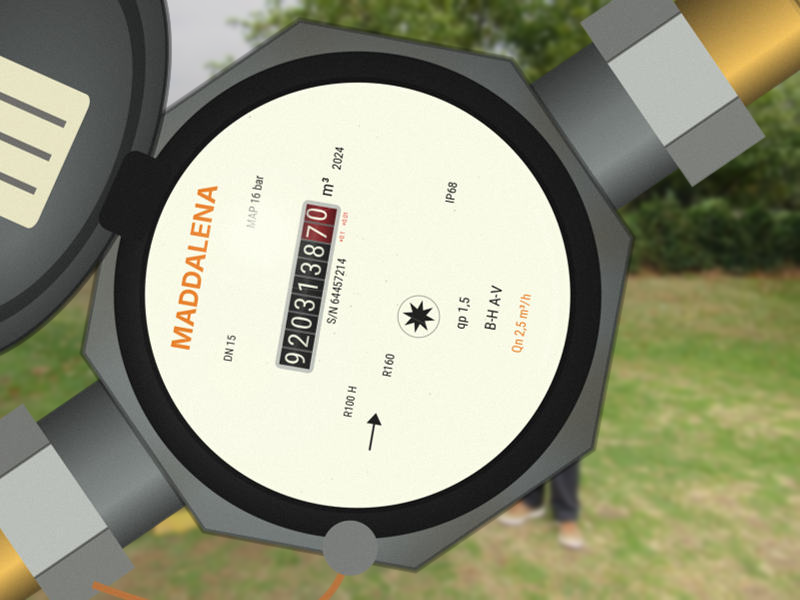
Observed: 9203138.70; m³
